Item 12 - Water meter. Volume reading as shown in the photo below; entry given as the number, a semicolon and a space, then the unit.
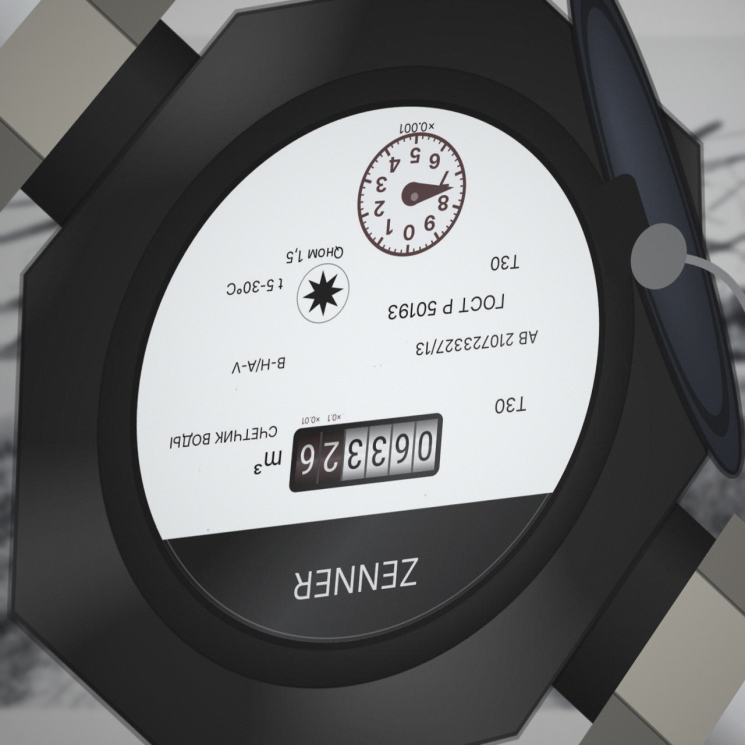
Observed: 633.267; m³
